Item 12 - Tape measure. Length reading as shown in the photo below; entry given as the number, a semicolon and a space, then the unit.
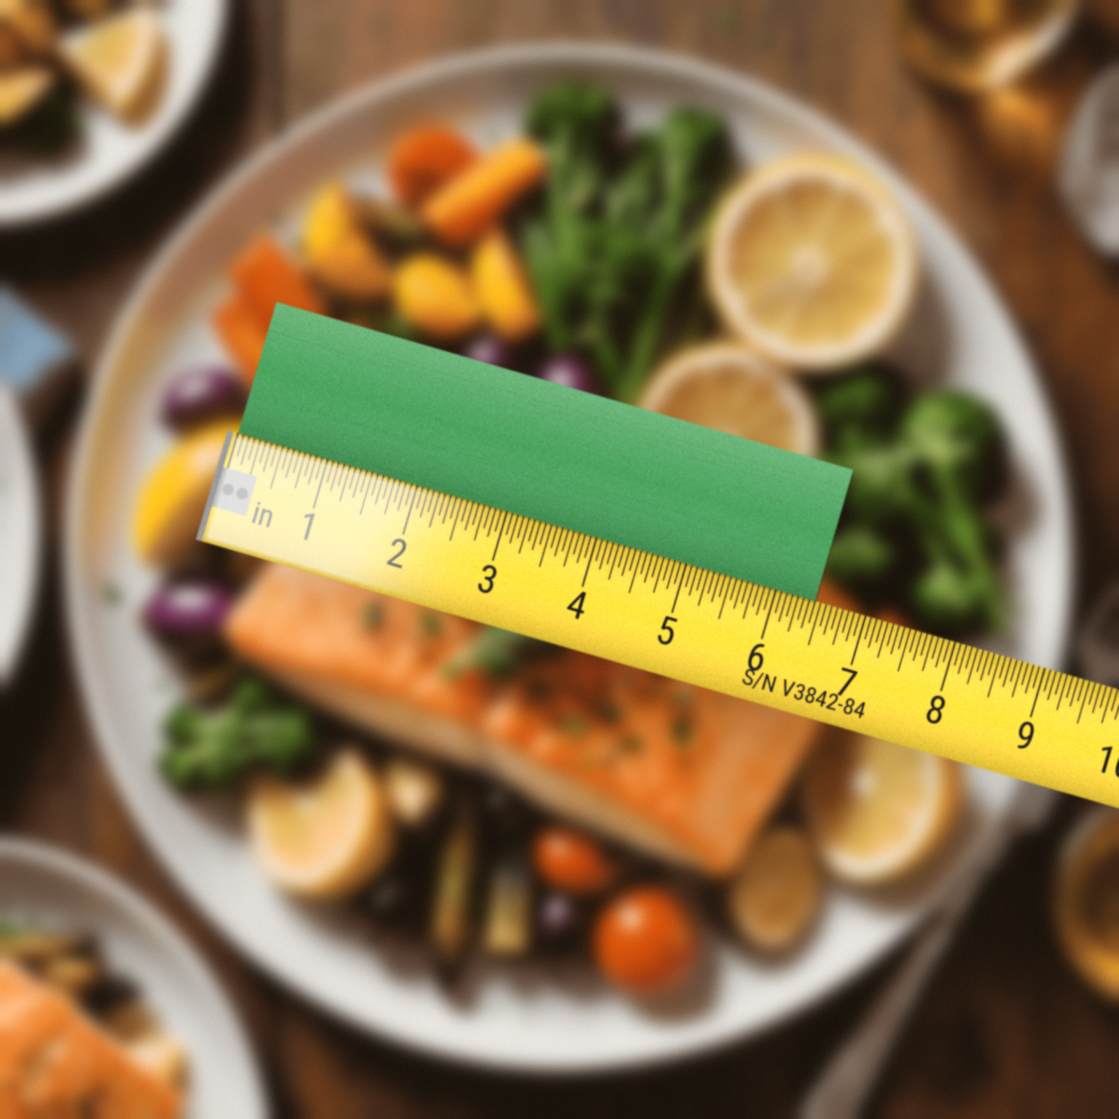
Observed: 6.4375; in
